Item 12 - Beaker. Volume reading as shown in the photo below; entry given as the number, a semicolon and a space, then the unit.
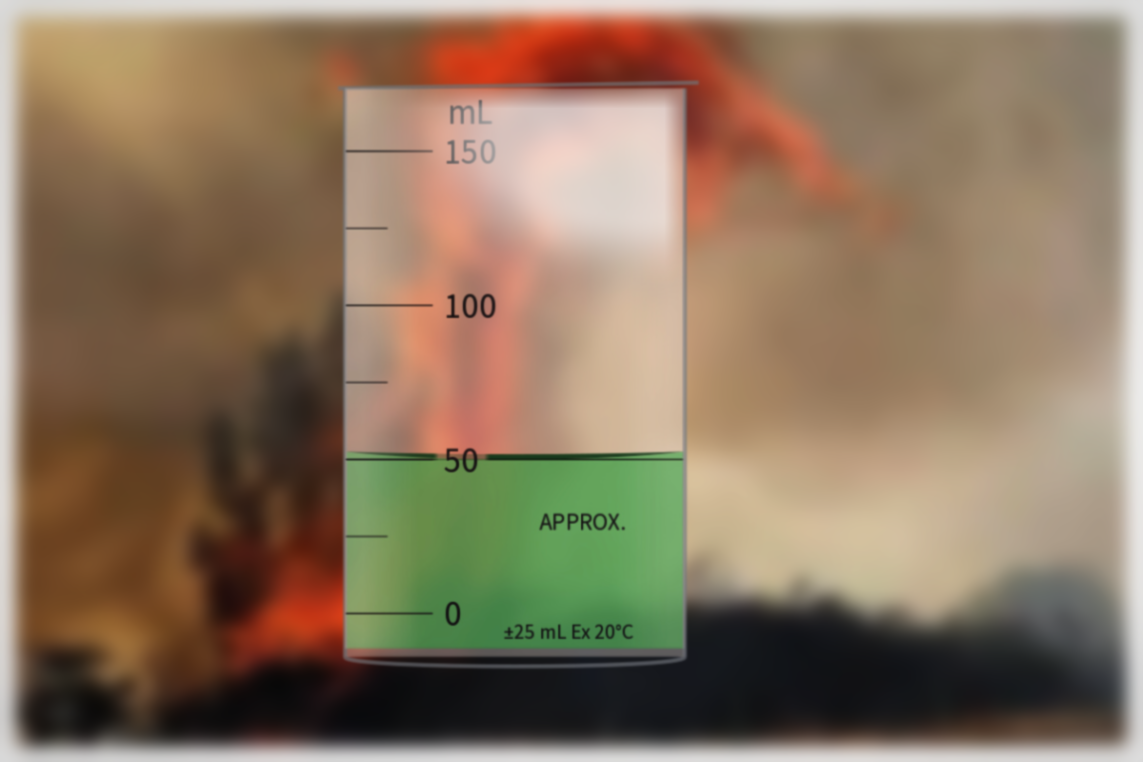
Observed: 50; mL
